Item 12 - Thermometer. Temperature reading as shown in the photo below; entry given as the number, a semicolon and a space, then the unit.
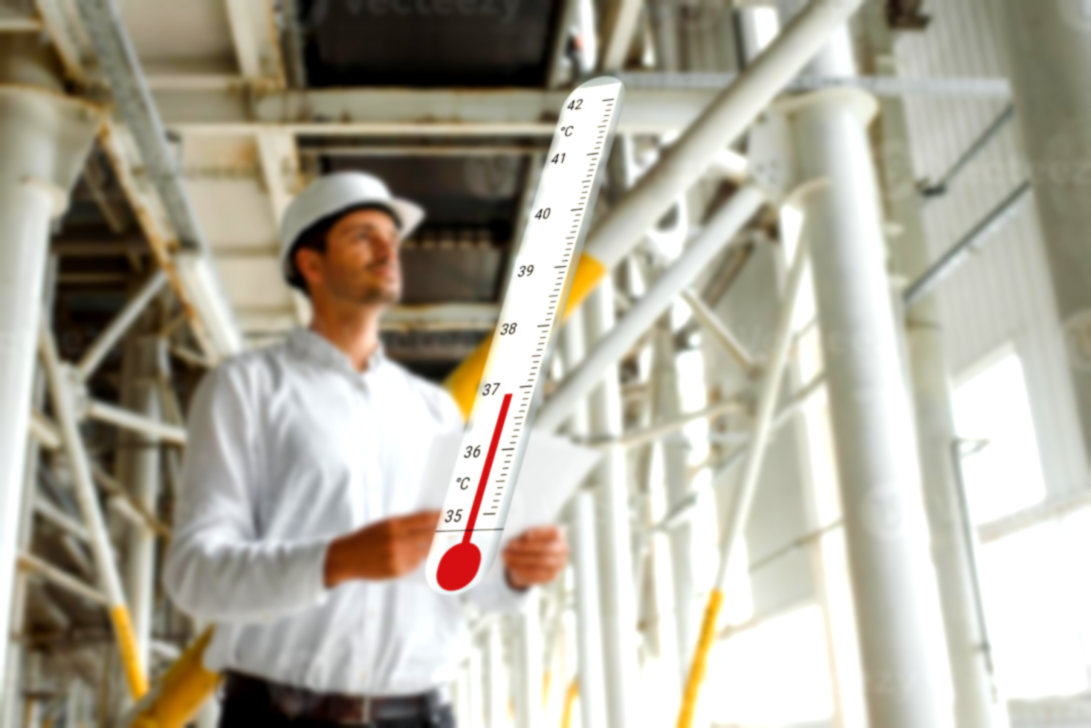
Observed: 36.9; °C
